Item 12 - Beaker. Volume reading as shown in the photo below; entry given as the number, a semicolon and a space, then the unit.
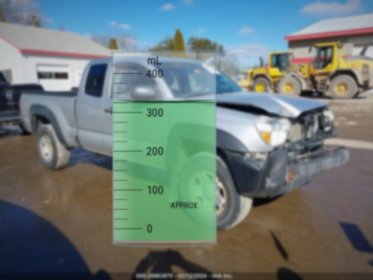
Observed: 325; mL
